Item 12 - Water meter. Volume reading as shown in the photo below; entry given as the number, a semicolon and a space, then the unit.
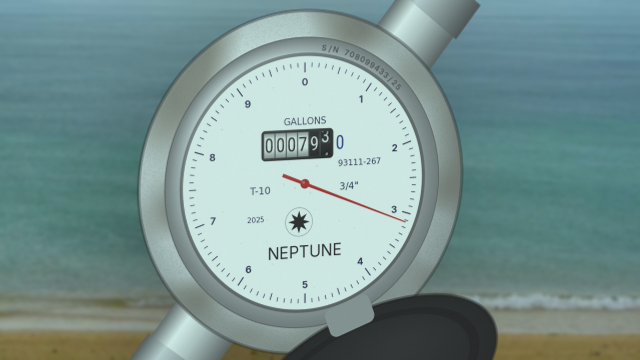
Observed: 7933.1; gal
